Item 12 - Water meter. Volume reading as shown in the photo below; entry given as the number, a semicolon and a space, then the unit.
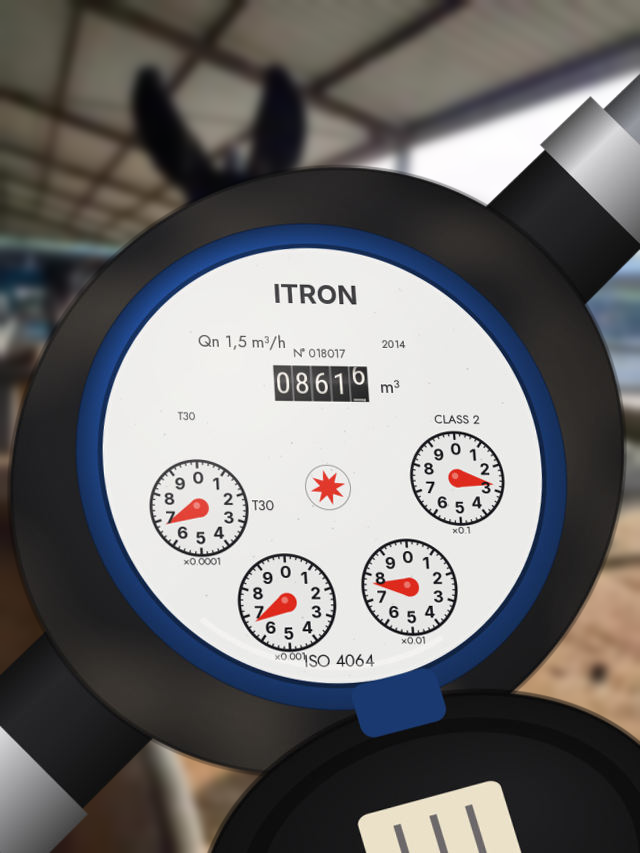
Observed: 8616.2766; m³
